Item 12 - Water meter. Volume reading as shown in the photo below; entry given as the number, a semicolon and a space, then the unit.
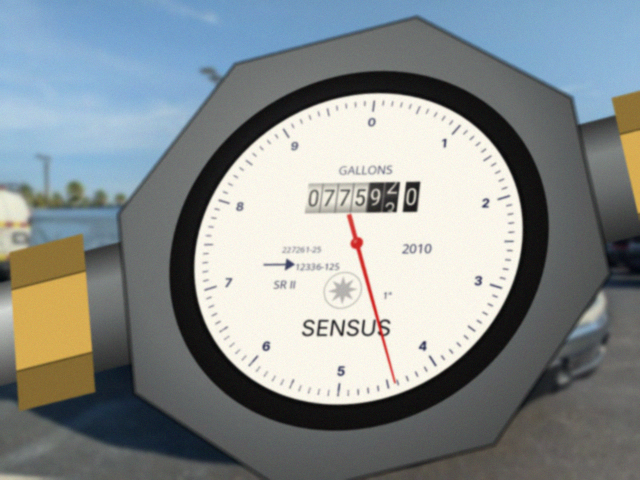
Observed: 775924.4; gal
